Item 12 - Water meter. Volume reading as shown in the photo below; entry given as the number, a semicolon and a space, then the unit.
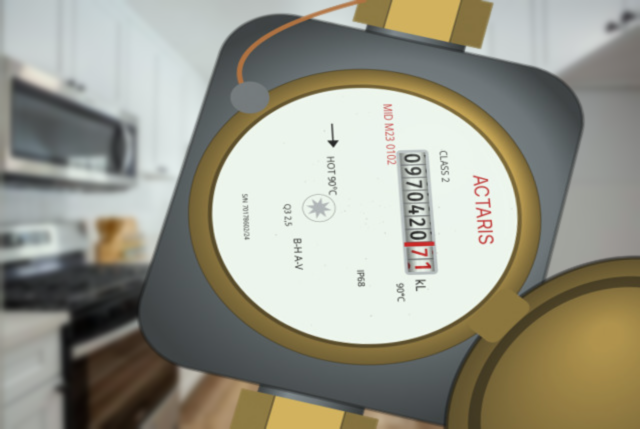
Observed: 970420.71; kL
